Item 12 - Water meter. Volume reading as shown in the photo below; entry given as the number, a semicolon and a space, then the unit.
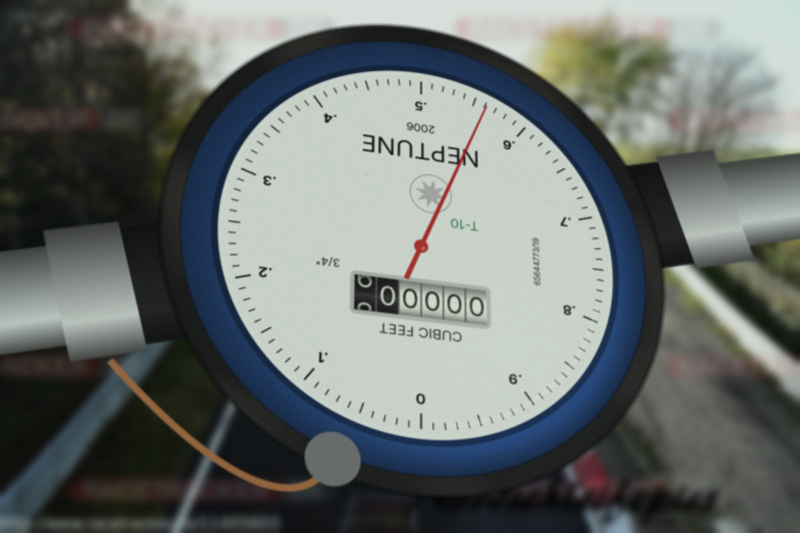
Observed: 8.56; ft³
